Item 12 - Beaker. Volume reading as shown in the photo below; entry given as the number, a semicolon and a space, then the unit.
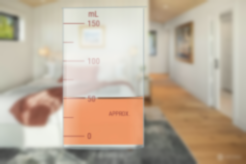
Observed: 50; mL
